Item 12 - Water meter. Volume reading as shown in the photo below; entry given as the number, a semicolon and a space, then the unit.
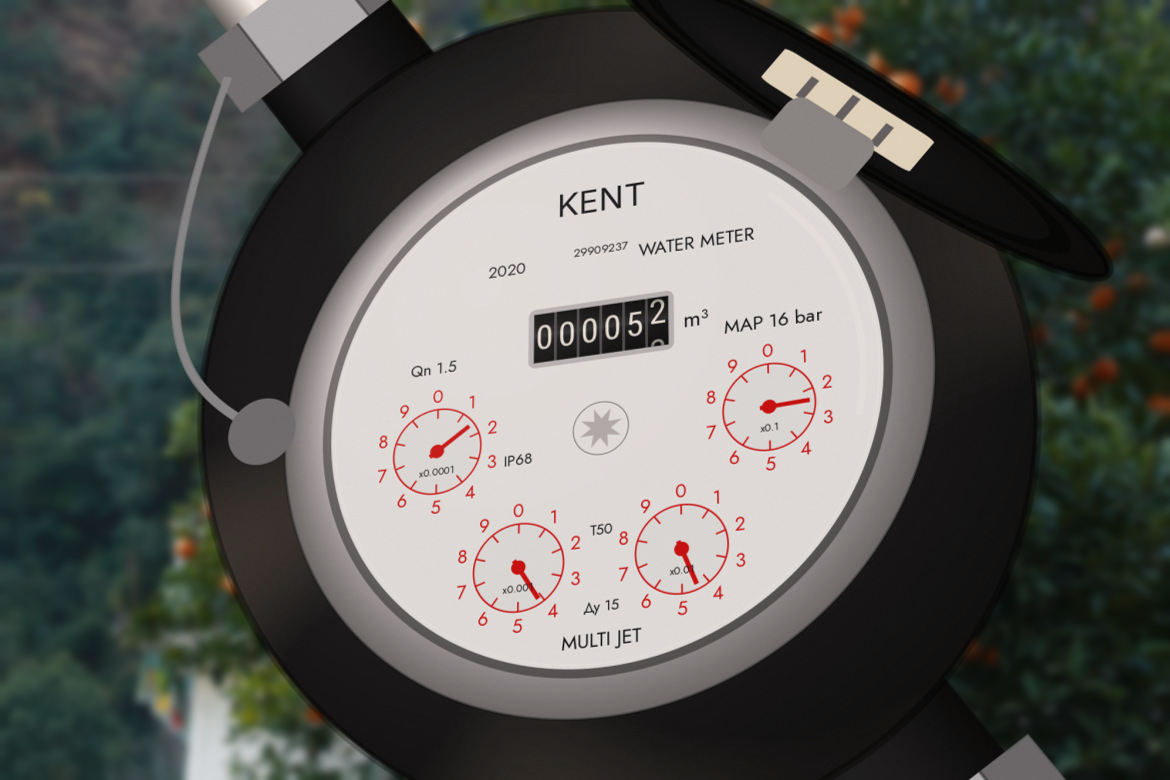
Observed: 52.2441; m³
